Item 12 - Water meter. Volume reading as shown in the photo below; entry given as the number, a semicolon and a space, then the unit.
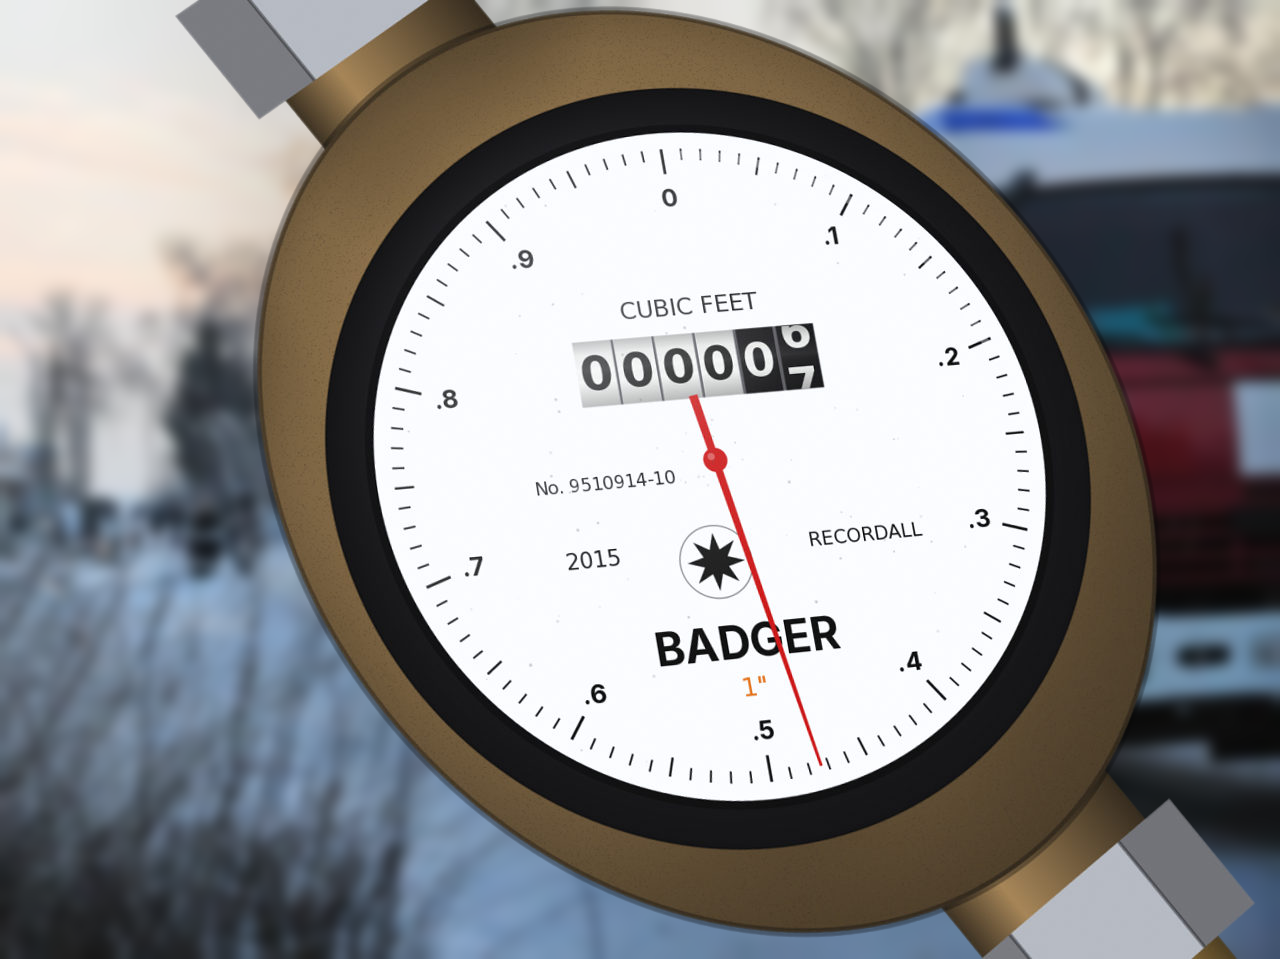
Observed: 6.47; ft³
